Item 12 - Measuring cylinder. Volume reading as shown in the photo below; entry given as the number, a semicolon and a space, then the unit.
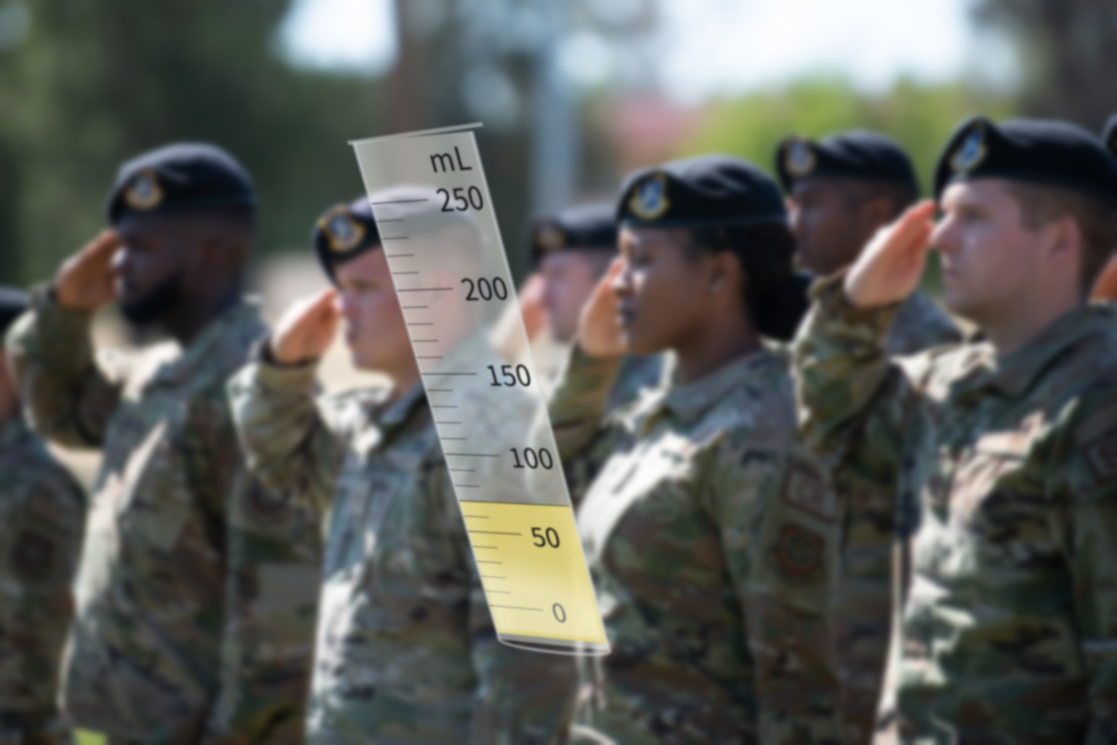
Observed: 70; mL
